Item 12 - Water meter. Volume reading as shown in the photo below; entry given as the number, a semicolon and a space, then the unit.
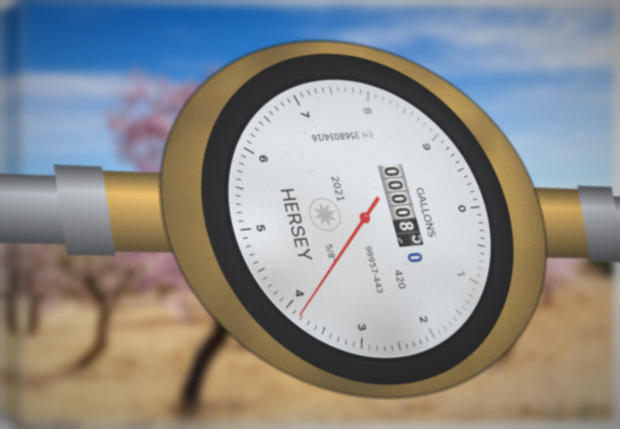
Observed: 853.8; gal
